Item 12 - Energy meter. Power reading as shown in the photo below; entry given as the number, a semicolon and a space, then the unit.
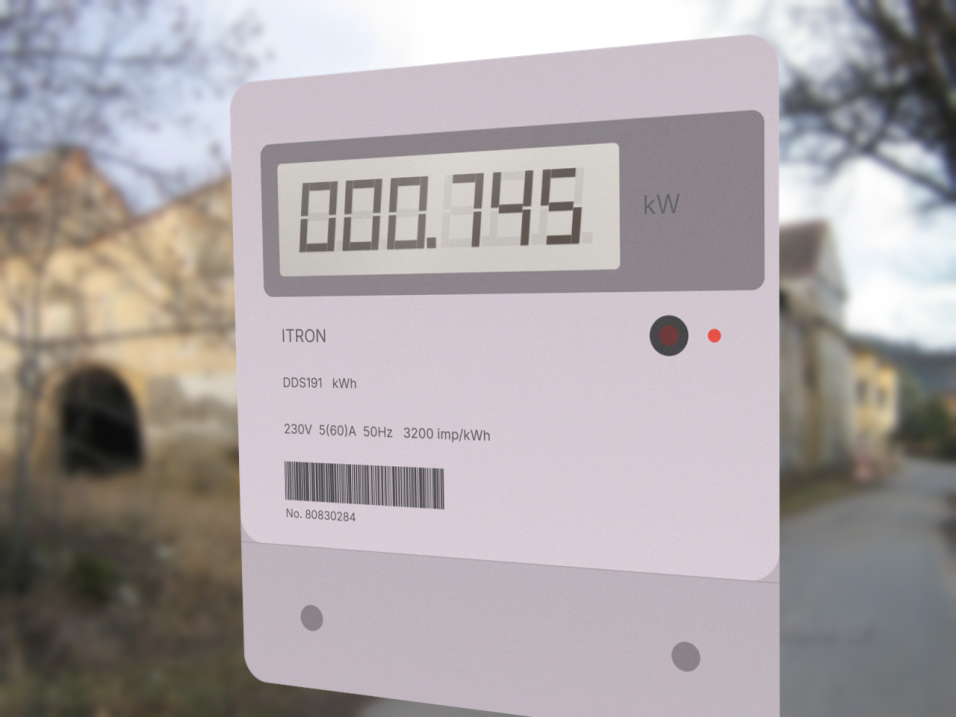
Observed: 0.745; kW
